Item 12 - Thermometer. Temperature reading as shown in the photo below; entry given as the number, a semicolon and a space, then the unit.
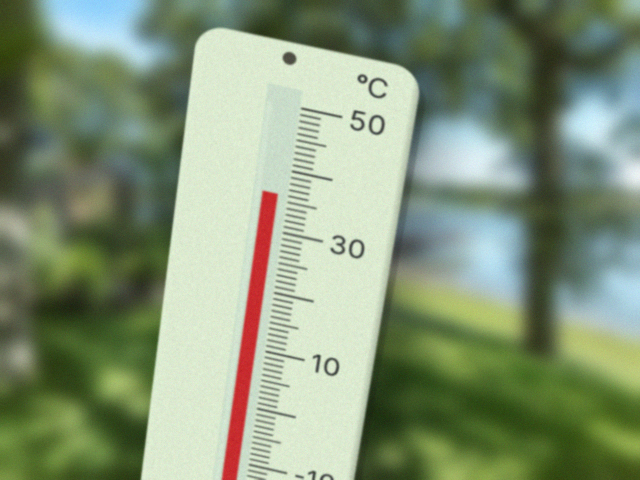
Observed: 36; °C
